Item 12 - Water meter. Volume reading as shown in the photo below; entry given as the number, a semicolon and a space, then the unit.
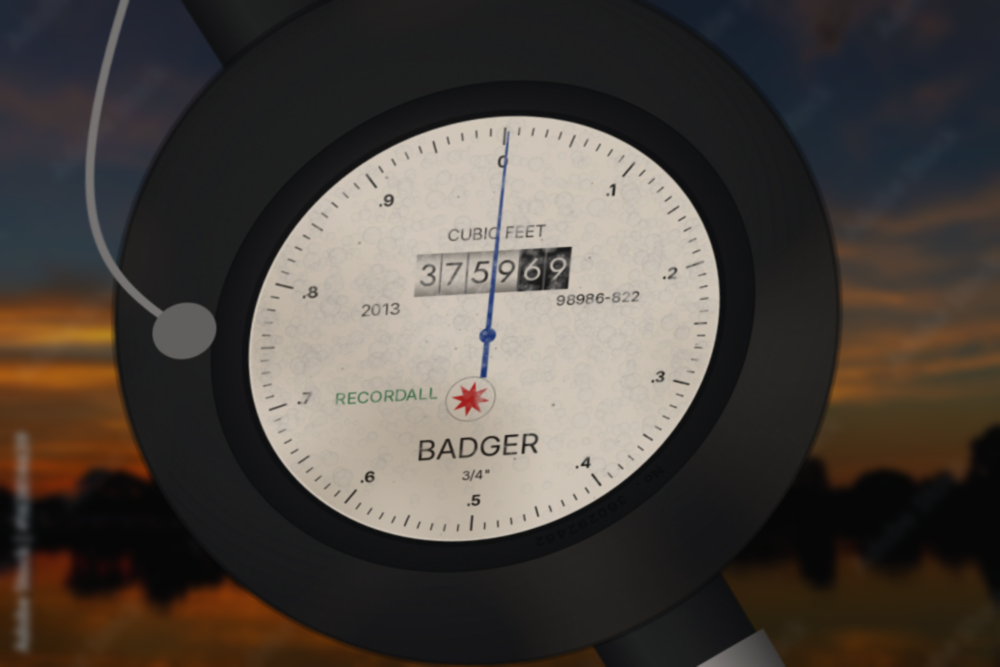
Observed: 375969.00; ft³
